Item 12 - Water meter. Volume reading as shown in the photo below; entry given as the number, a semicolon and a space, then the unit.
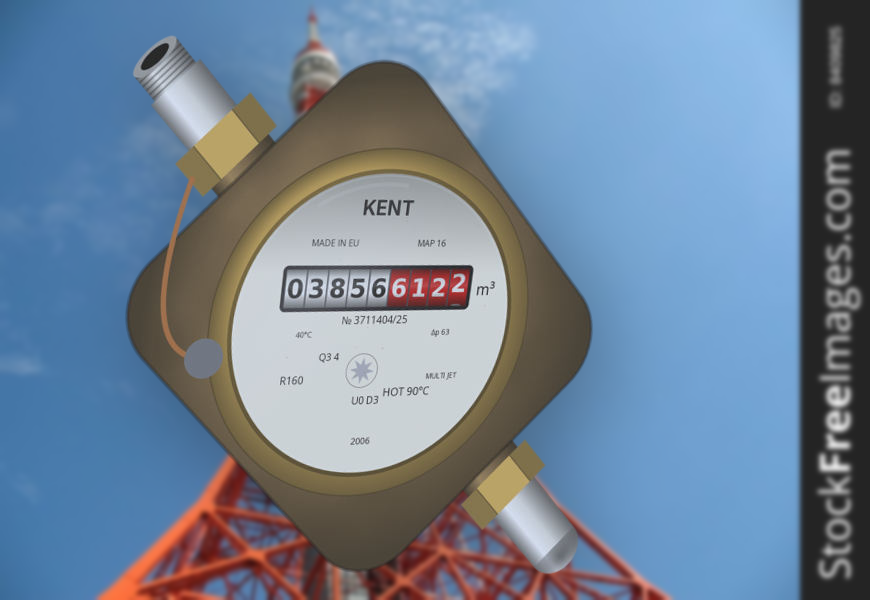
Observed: 3856.6122; m³
